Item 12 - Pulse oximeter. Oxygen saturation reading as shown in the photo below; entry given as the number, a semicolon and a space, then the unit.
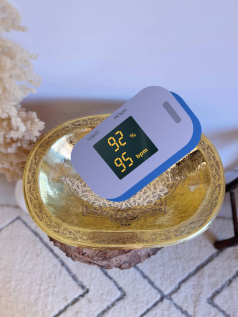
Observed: 92; %
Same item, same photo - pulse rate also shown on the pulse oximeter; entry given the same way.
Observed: 95; bpm
